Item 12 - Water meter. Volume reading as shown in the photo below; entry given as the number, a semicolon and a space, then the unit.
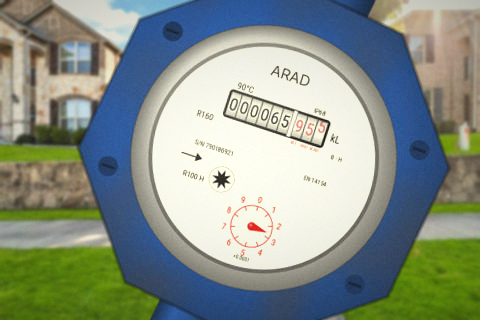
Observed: 65.9552; kL
